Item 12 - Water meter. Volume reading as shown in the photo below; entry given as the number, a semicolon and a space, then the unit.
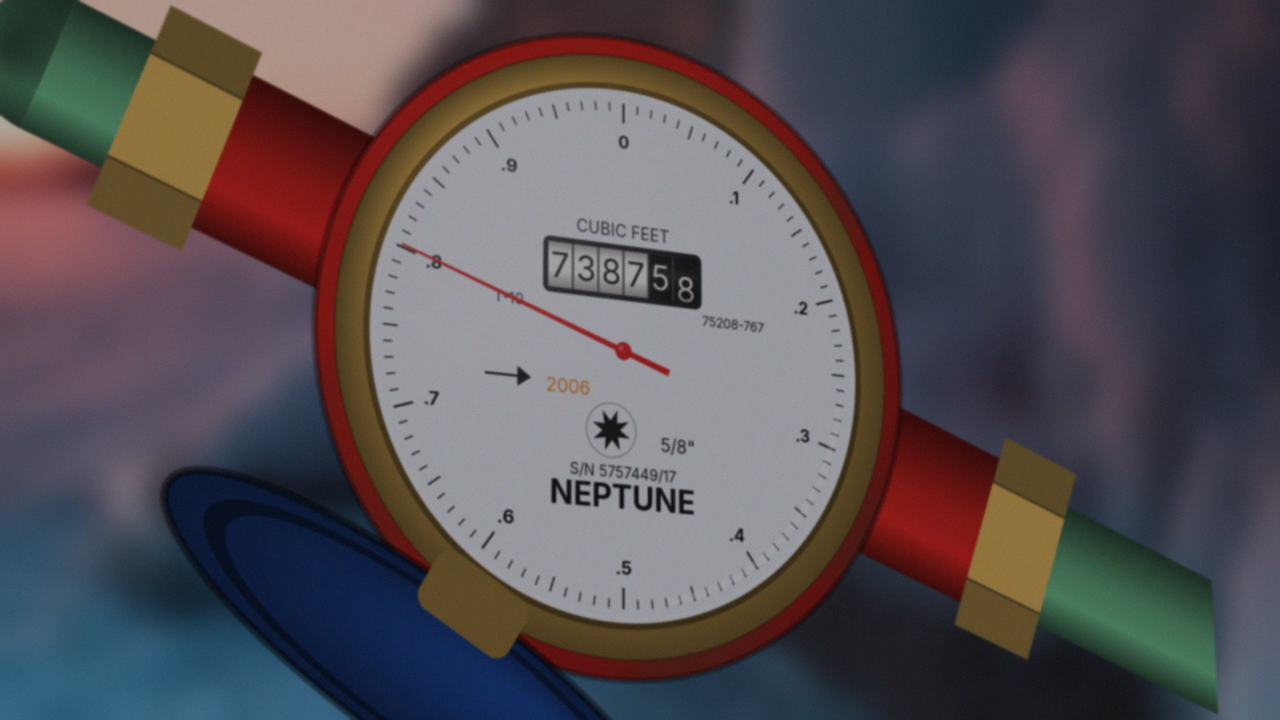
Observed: 738757.80; ft³
